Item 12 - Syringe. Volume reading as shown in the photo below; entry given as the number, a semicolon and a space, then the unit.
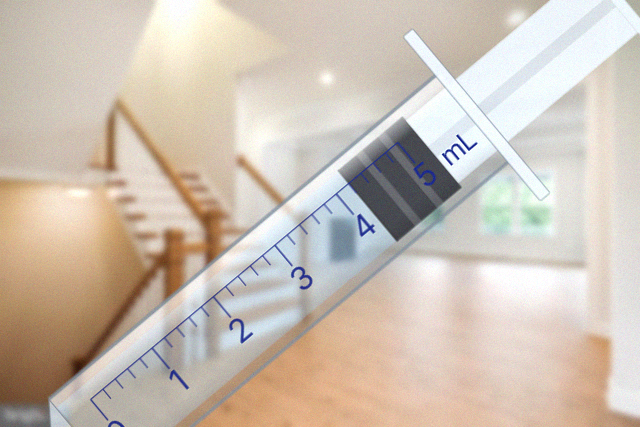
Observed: 4.2; mL
